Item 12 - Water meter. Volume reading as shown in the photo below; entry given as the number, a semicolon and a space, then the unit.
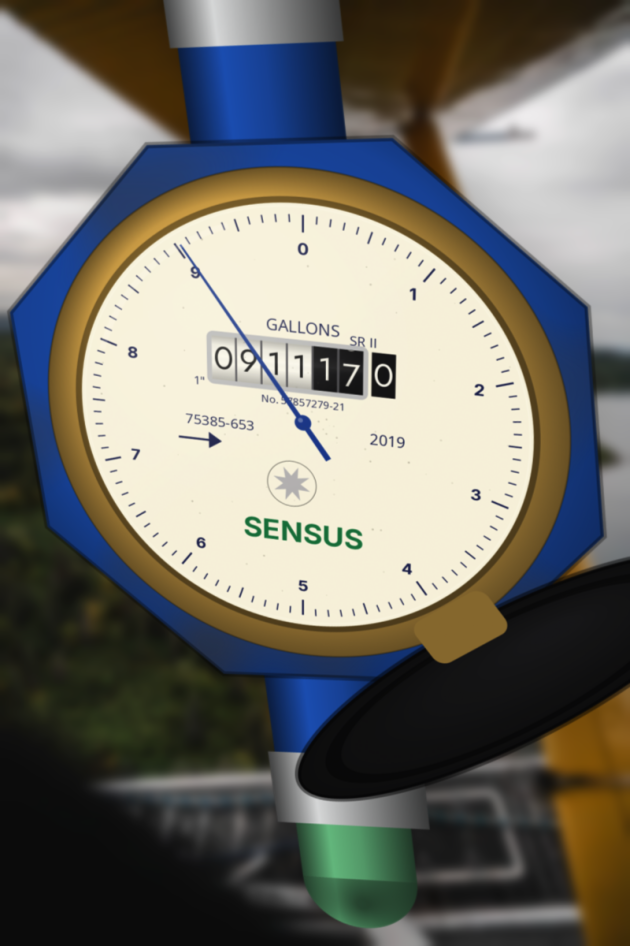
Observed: 911169.0; gal
